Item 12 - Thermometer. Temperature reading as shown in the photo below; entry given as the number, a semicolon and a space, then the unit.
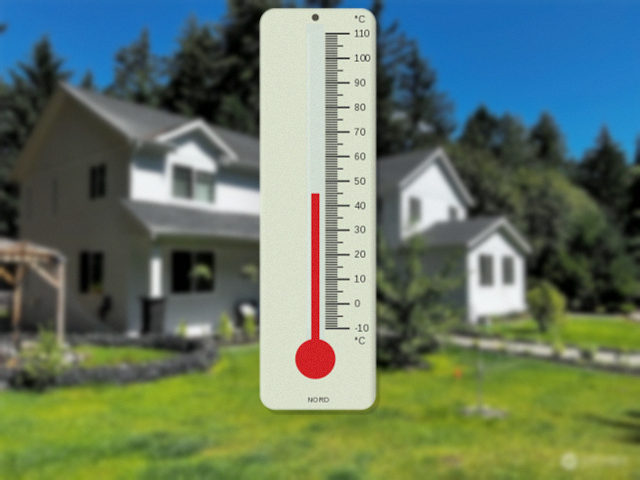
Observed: 45; °C
